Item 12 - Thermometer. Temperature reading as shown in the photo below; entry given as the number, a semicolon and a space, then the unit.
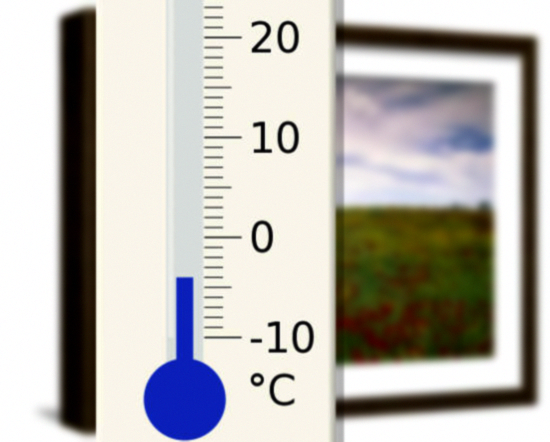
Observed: -4; °C
